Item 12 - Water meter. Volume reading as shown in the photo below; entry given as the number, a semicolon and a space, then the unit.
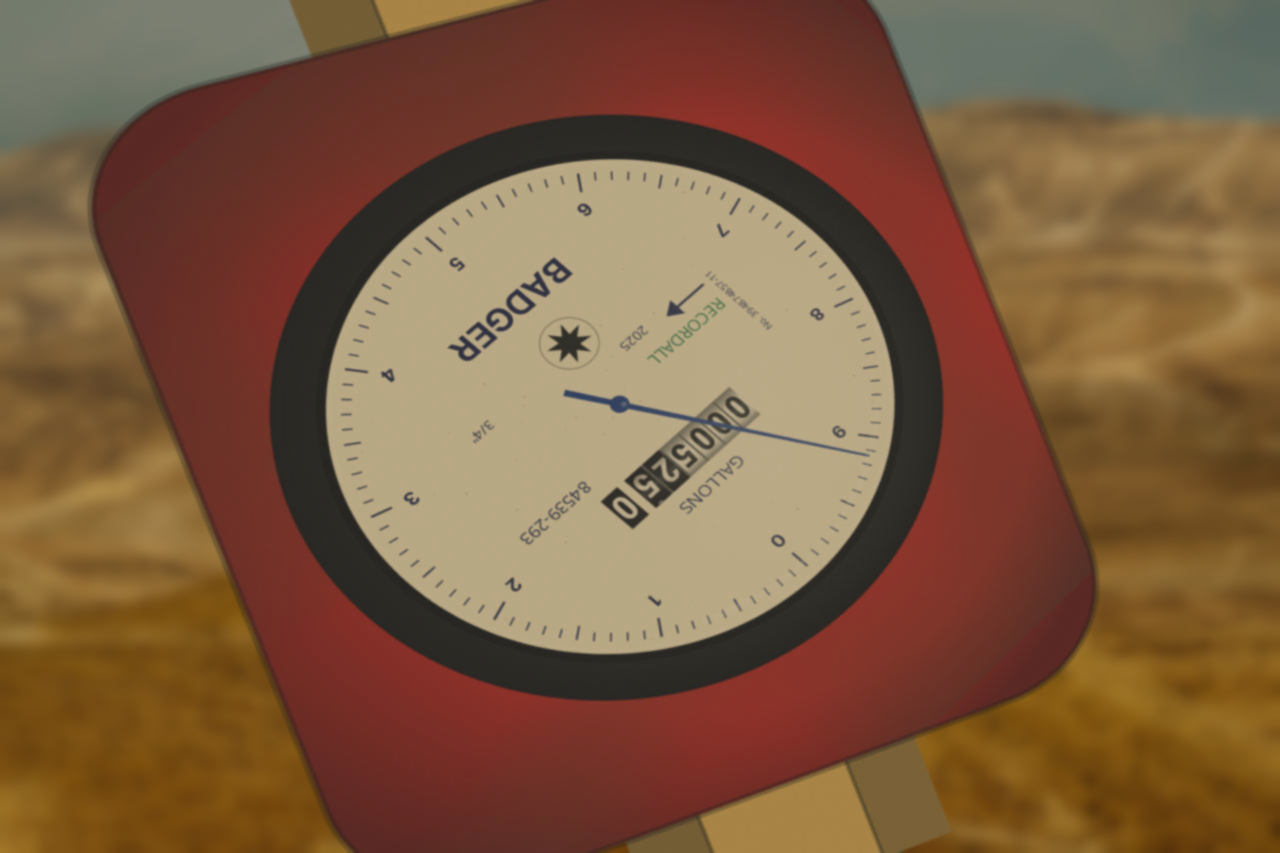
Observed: 5249.1; gal
